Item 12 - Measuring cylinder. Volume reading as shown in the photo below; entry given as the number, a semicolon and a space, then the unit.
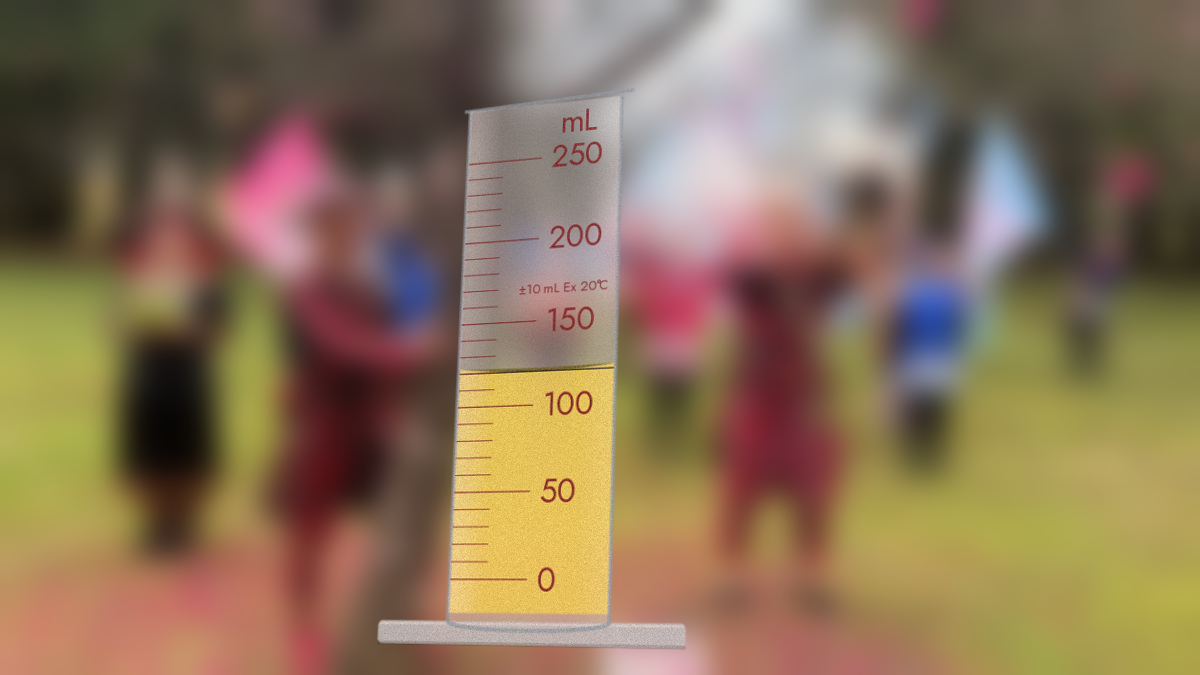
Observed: 120; mL
